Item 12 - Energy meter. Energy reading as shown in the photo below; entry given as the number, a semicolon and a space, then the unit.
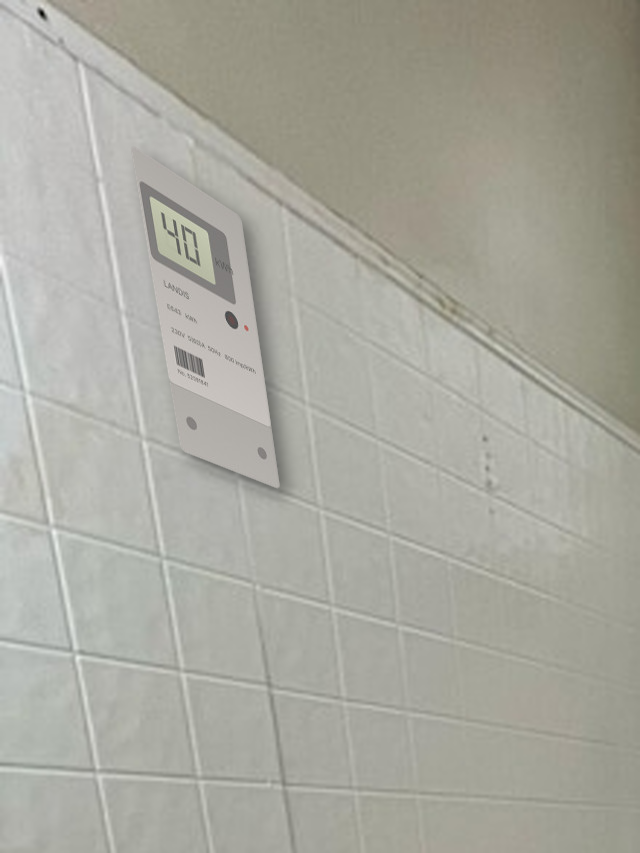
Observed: 40; kWh
